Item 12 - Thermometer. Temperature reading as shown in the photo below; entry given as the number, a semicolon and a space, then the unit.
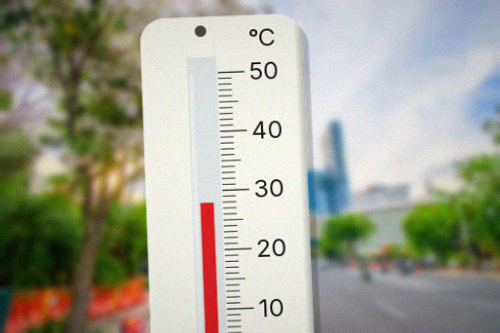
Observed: 28; °C
